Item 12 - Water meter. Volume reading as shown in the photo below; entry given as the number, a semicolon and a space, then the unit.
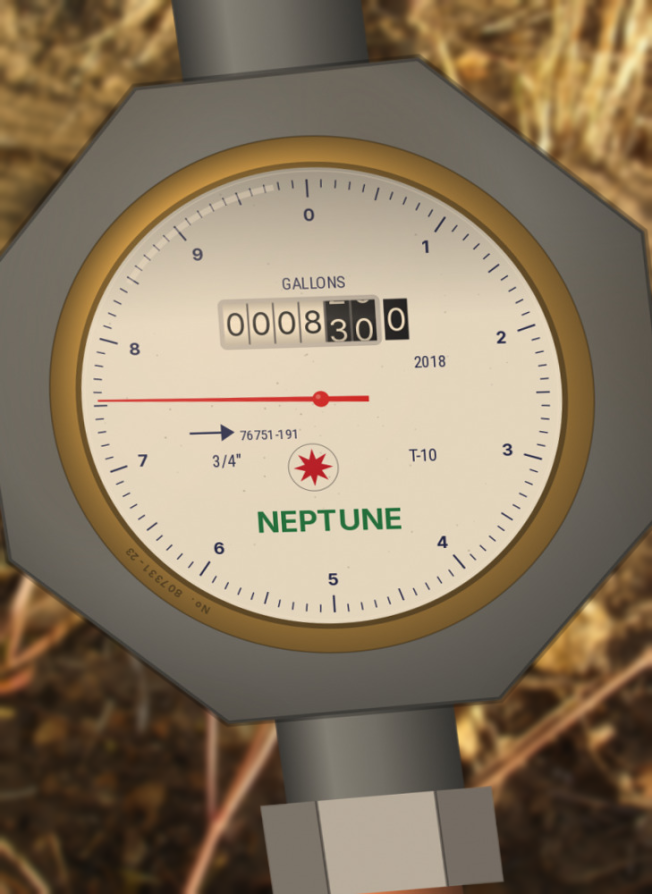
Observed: 8297.5; gal
